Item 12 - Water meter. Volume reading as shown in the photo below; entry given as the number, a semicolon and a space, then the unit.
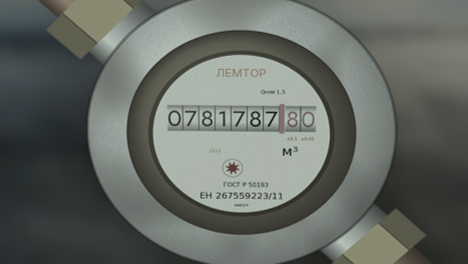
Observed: 781787.80; m³
